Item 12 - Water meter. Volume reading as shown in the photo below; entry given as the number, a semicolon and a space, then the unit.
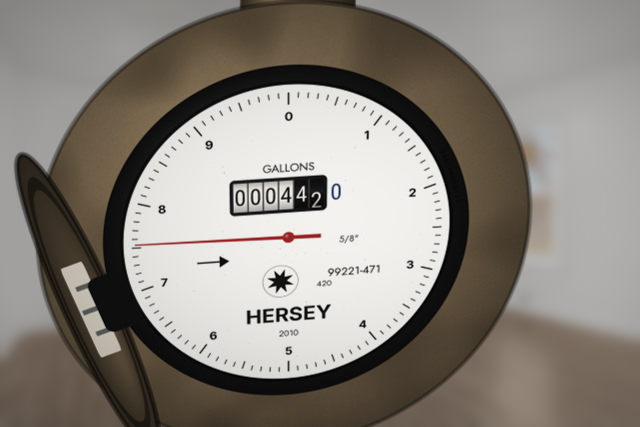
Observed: 4417.5; gal
